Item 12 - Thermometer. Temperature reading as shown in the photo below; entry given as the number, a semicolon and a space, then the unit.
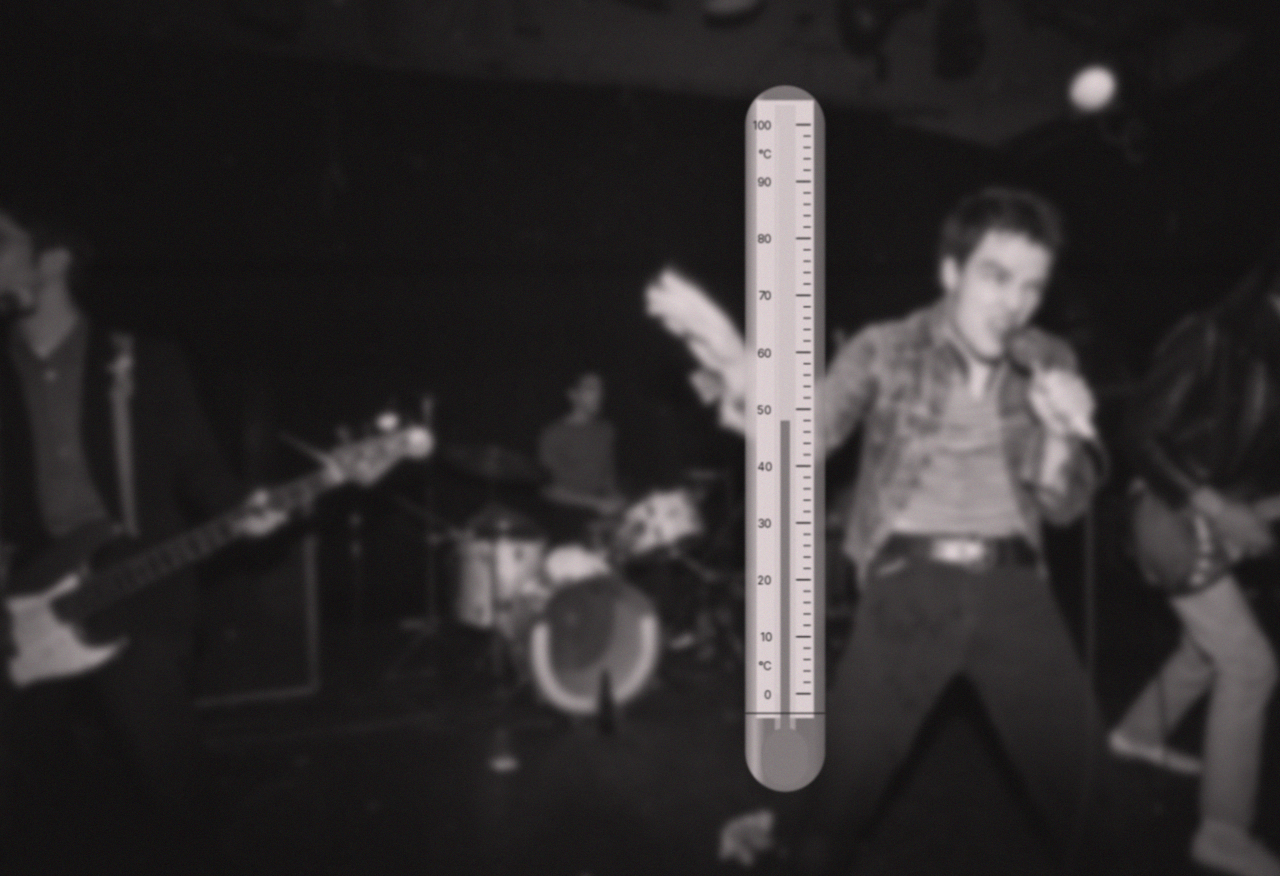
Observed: 48; °C
